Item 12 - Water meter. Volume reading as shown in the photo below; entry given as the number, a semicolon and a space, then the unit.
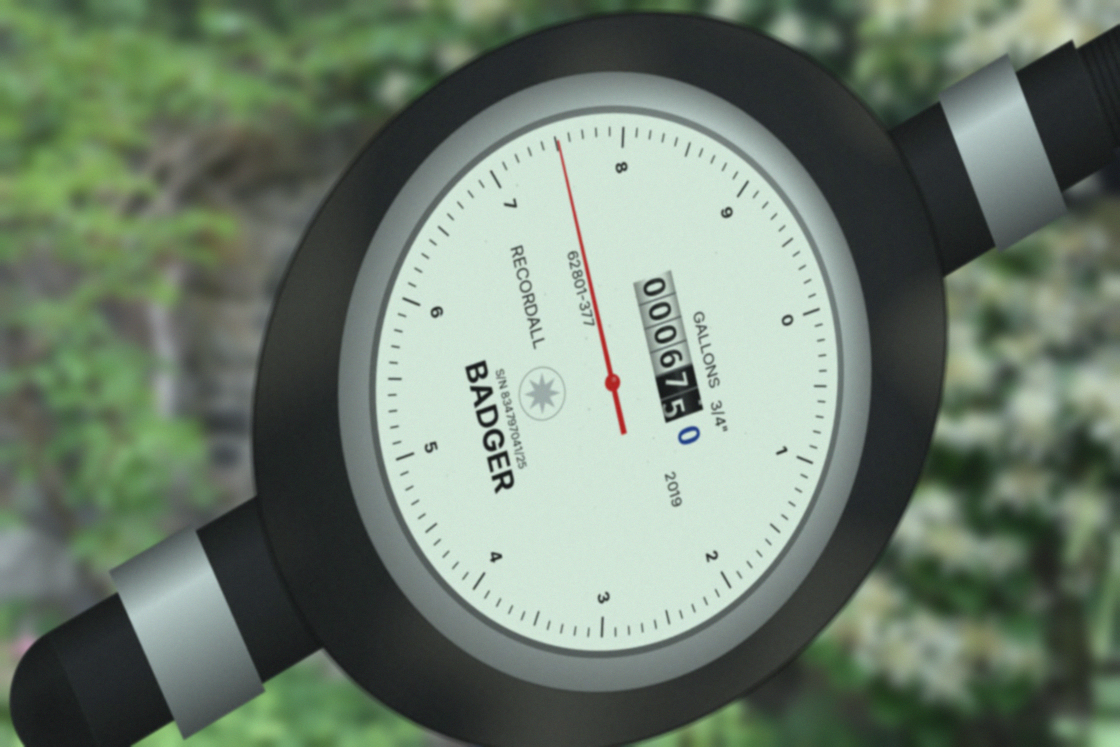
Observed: 6747.5; gal
